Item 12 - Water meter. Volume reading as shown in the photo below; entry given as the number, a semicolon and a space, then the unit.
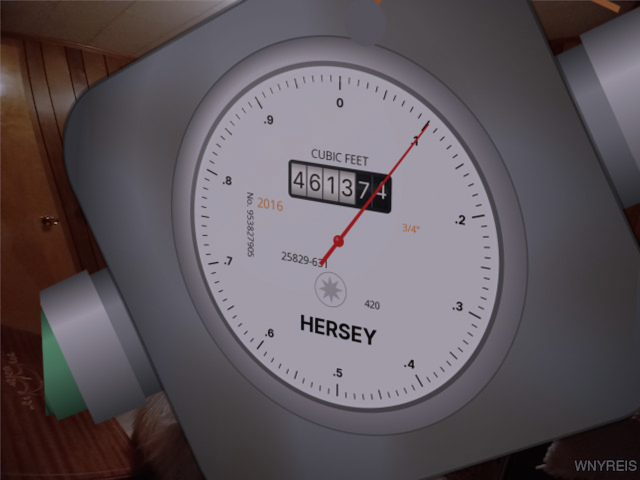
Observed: 461374.10; ft³
